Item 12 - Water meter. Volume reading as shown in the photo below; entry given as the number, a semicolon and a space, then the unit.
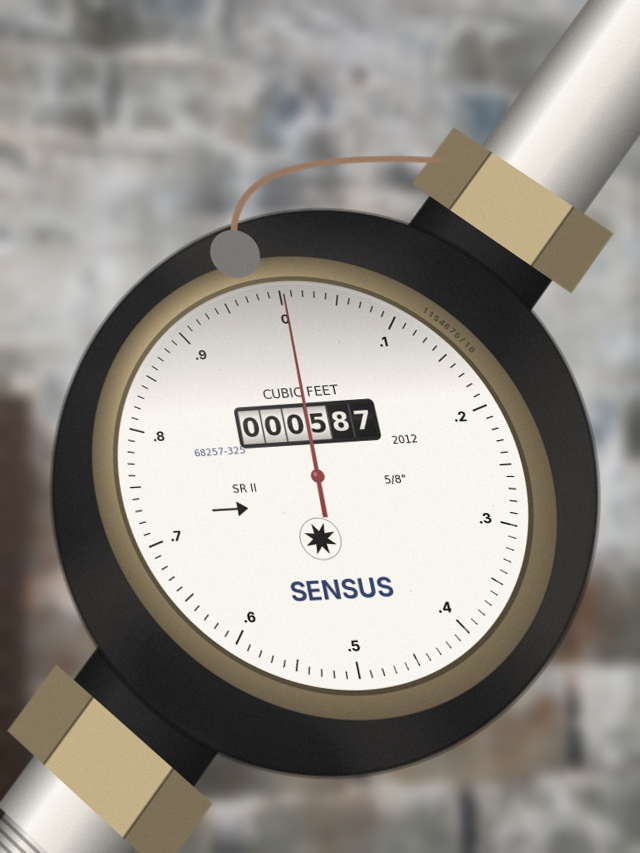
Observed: 587.00; ft³
